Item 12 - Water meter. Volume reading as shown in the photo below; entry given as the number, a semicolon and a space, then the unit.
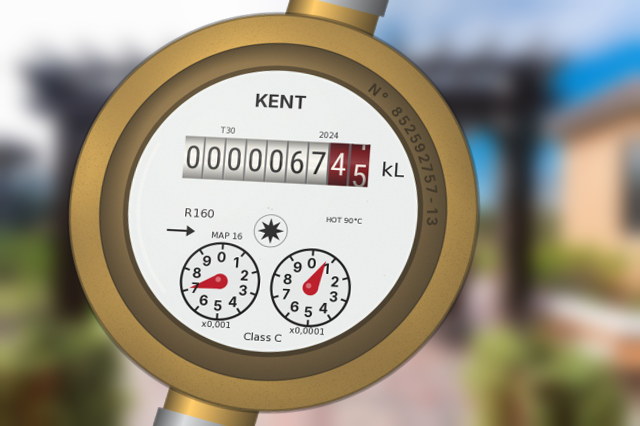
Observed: 67.4470; kL
